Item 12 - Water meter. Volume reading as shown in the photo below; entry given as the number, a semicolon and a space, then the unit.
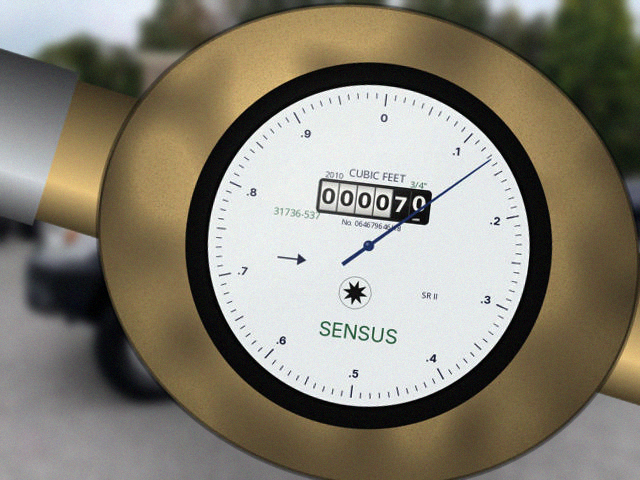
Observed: 70.13; ft³
